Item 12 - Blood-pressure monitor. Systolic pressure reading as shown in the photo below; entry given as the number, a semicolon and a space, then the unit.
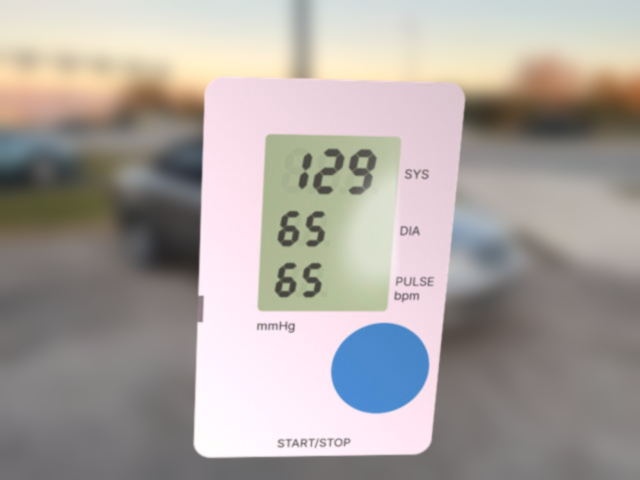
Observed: 129; mmHg
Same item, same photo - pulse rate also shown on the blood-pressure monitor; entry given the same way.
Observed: 65; bpm
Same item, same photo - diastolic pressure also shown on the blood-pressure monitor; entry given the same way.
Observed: 65; mmHg
